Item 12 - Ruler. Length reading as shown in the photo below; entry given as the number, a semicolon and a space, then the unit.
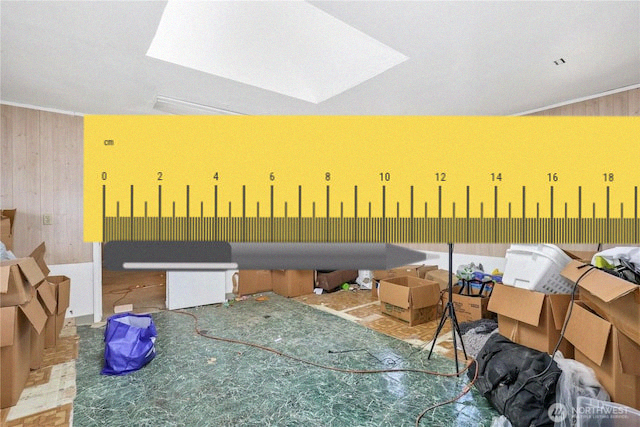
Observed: 12; cm
